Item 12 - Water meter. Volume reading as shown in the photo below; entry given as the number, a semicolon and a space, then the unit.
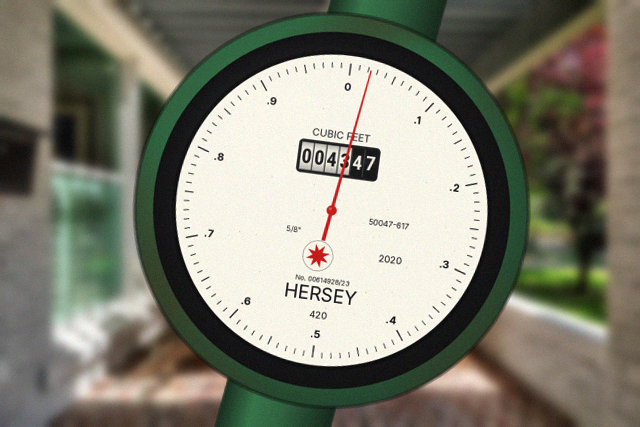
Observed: 4347.02; ft³
